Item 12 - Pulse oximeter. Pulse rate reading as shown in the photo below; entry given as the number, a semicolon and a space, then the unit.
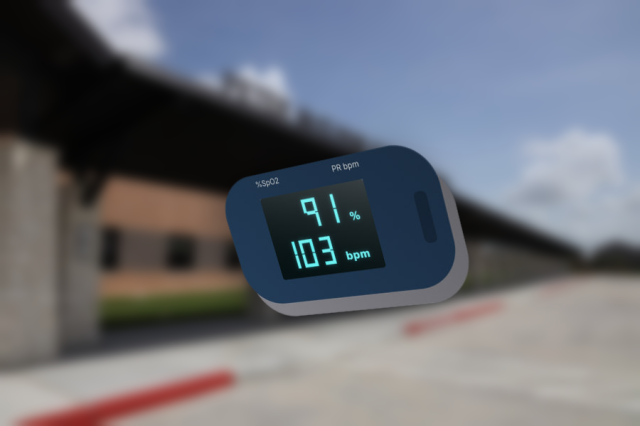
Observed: 103; bpm
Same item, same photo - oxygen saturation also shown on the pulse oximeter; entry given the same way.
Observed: 91; %
